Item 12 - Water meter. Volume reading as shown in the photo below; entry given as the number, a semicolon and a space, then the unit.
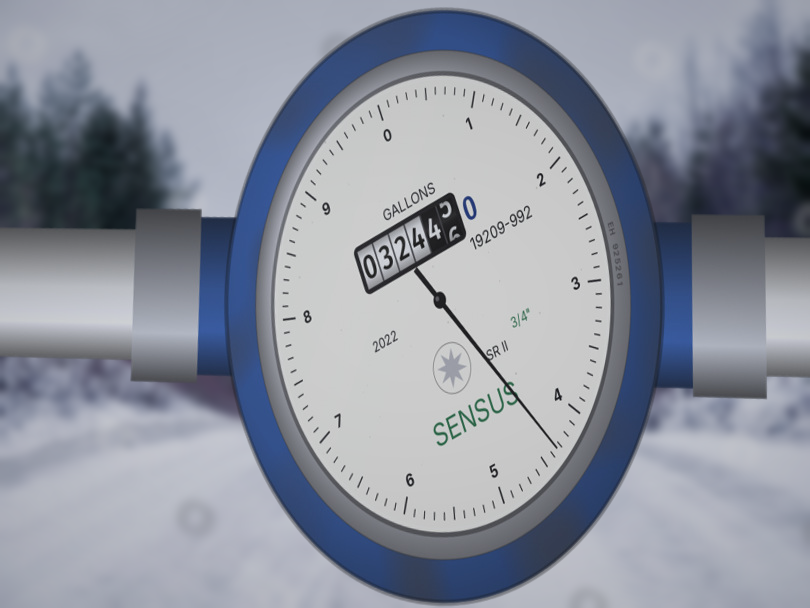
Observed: 324454.3; gal
